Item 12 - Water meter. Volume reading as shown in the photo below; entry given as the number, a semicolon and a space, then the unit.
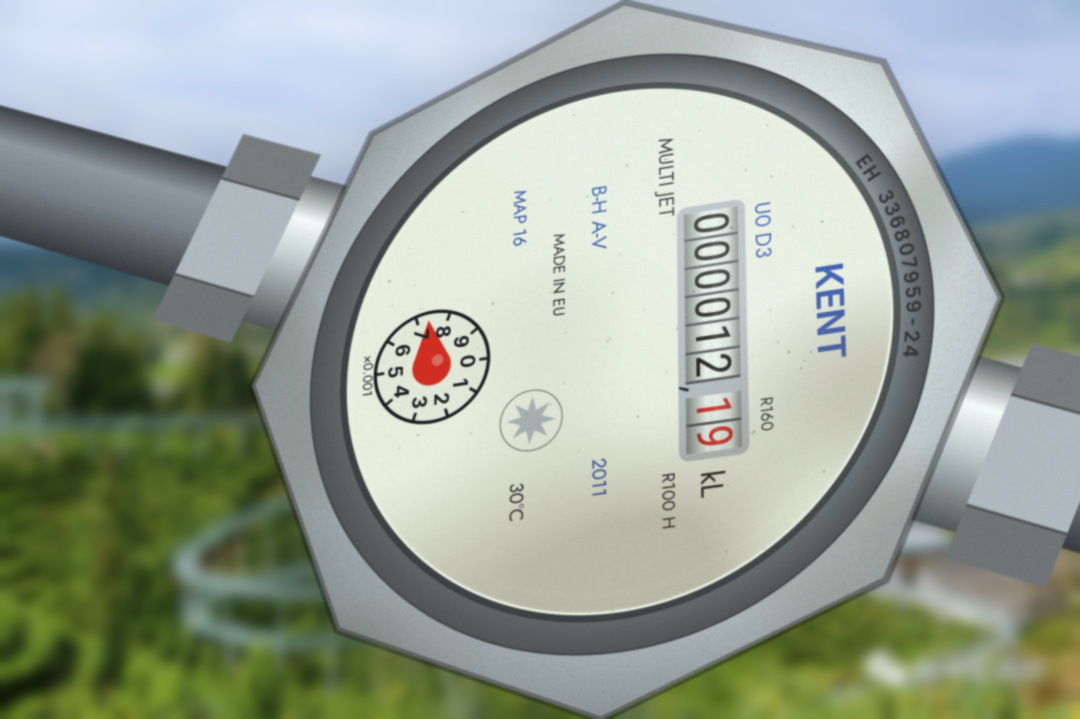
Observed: 12.197; kL
